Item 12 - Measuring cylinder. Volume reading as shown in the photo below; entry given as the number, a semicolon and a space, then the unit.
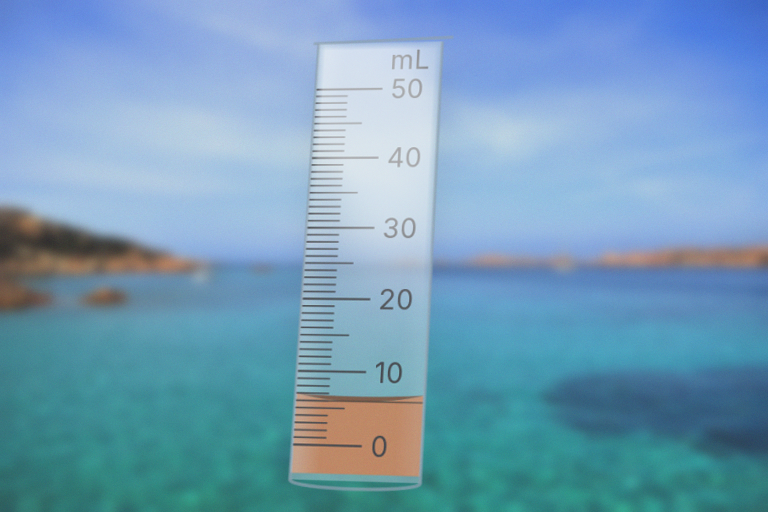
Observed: 6; mL
